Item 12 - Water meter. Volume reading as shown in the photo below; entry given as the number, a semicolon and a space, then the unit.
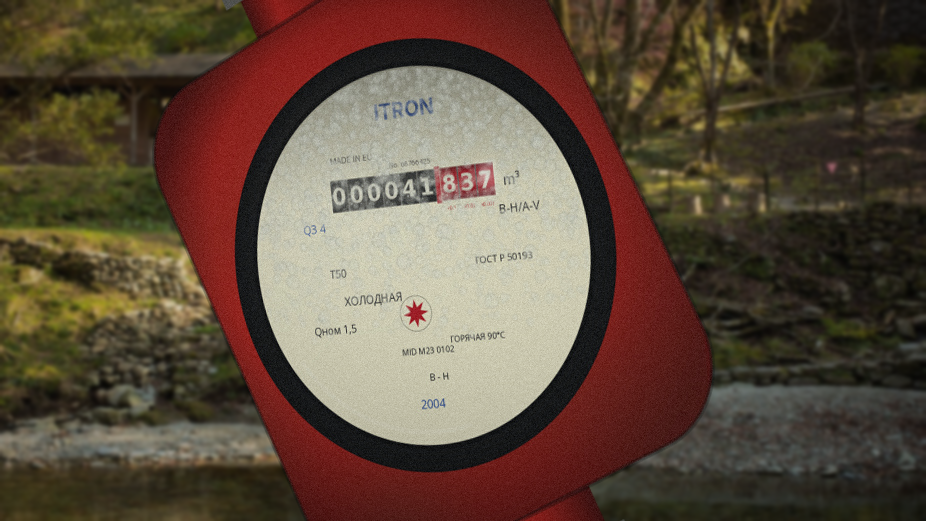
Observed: 41.837; m³
